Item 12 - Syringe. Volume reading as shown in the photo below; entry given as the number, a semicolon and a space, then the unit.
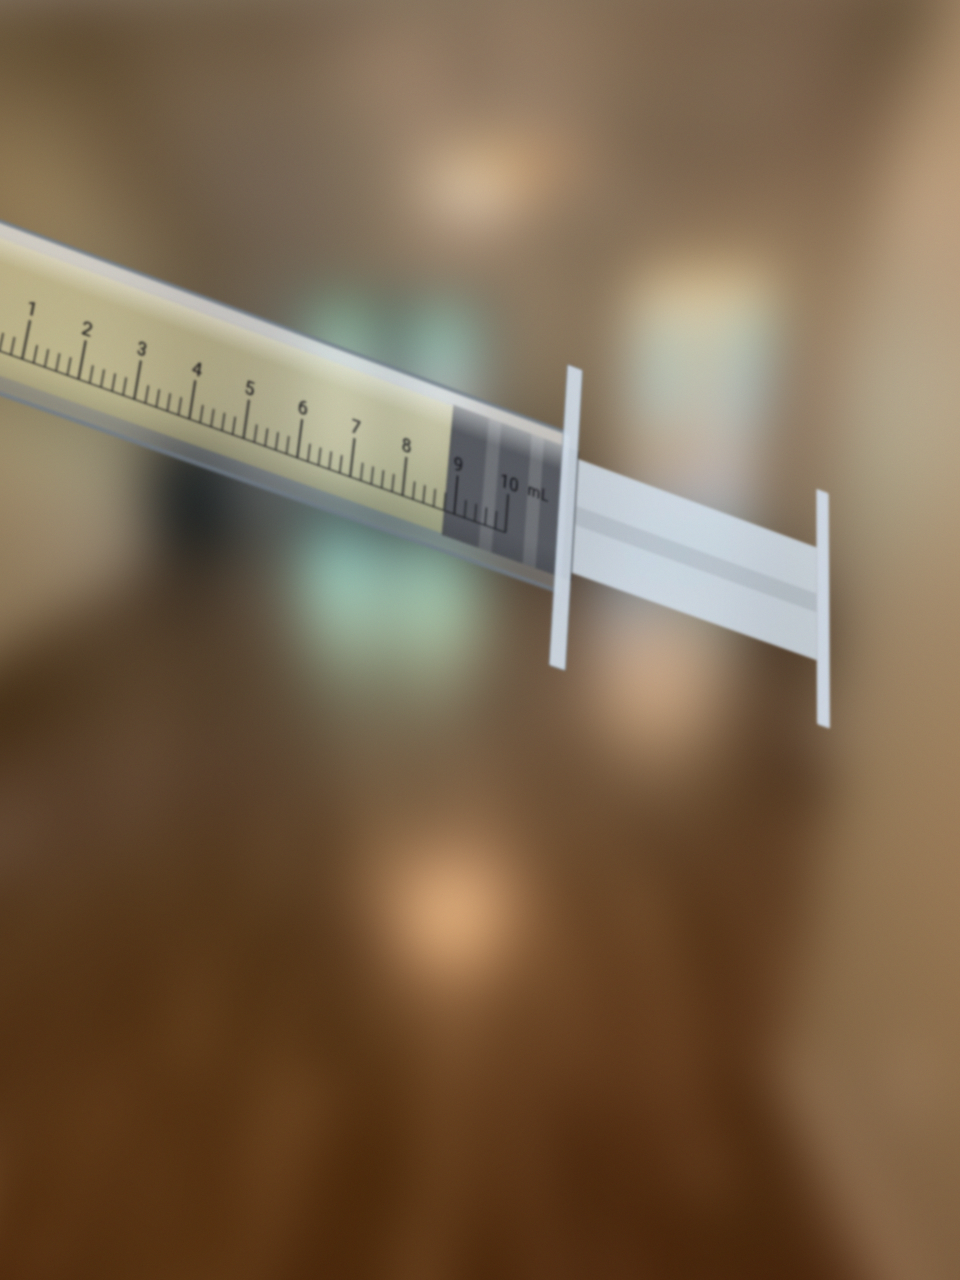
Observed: 8.8; mL
